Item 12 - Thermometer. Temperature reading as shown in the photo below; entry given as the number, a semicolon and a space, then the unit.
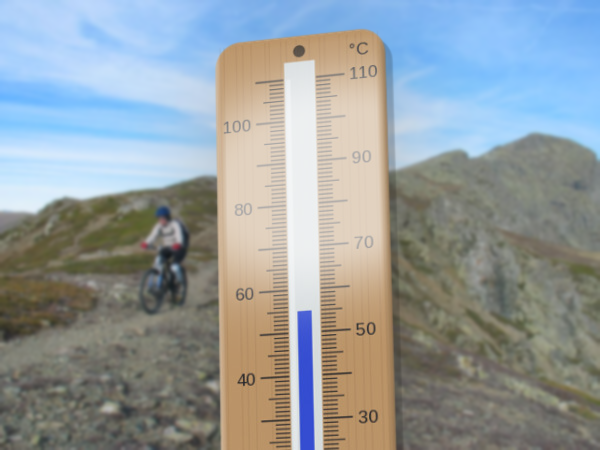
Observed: 55; °C
